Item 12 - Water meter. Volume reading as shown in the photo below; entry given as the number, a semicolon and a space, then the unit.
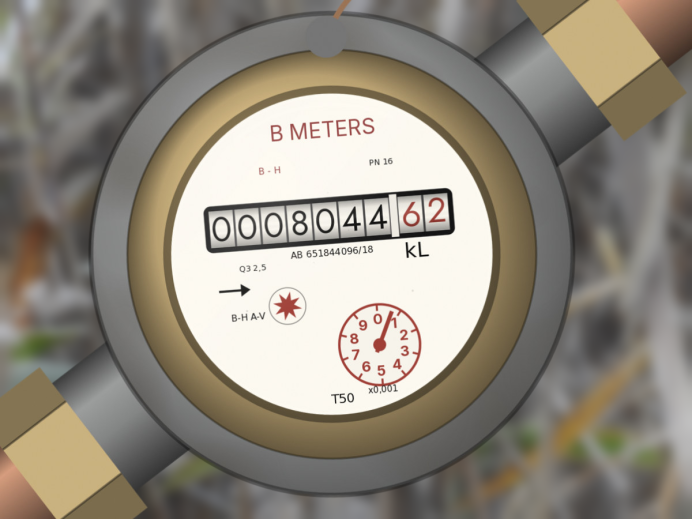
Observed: 8044.620; kL
